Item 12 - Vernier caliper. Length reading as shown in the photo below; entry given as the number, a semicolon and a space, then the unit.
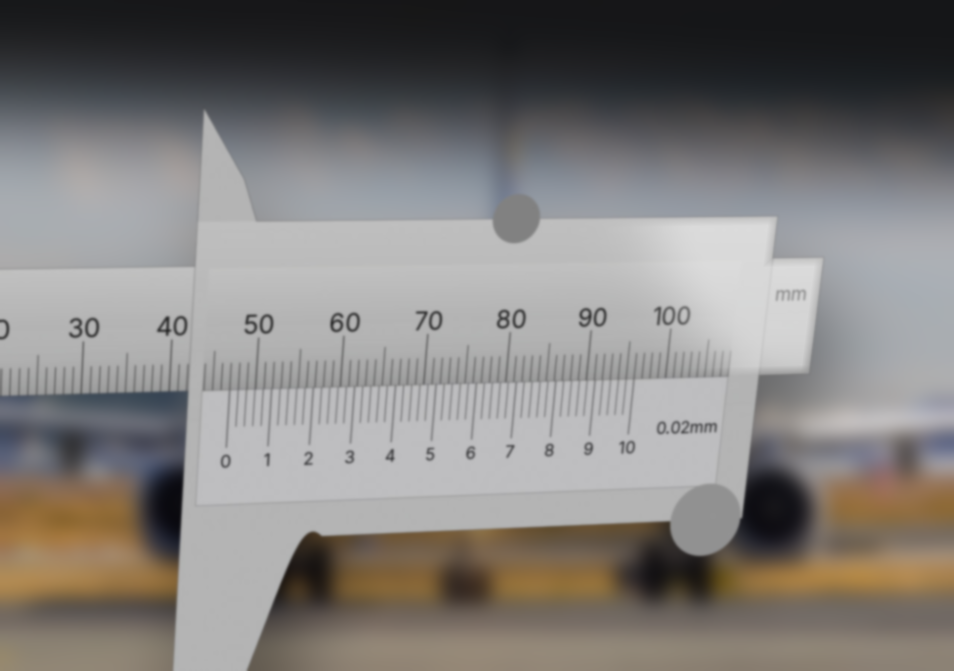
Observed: 47.0; mm
